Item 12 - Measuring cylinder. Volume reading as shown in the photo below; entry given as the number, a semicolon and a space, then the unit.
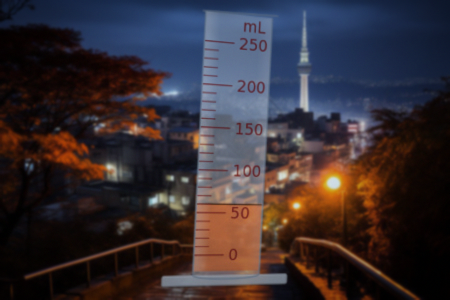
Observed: 60; mL
